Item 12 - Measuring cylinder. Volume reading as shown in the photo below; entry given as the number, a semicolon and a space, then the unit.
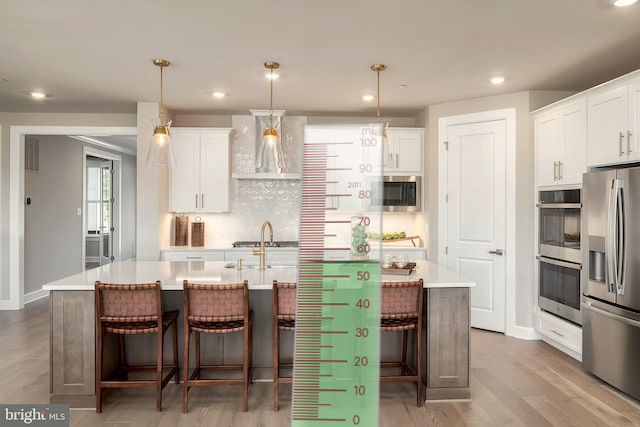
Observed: 55; mL
